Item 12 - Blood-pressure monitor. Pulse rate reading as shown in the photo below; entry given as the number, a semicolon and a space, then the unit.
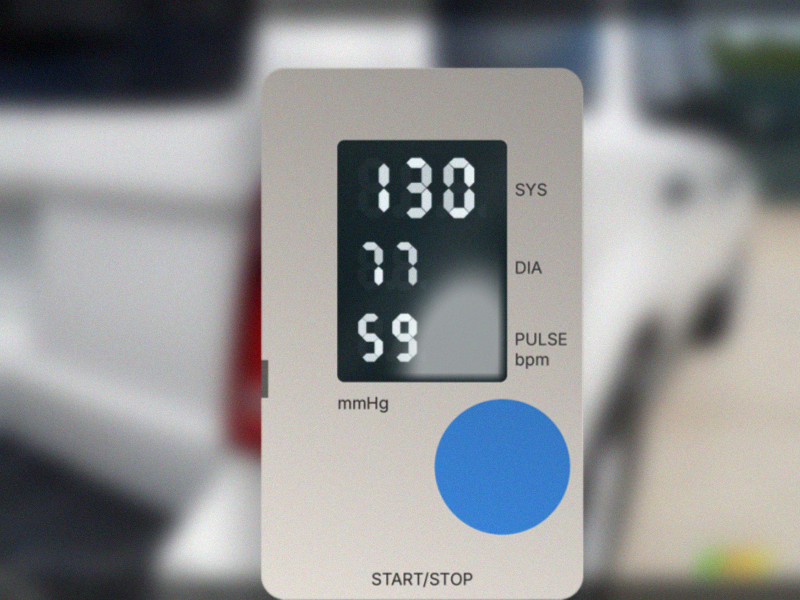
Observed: 59; bpm
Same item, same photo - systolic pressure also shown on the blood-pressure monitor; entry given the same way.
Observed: 130; mmHg
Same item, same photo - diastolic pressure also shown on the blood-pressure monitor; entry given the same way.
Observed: 77; mmHg
